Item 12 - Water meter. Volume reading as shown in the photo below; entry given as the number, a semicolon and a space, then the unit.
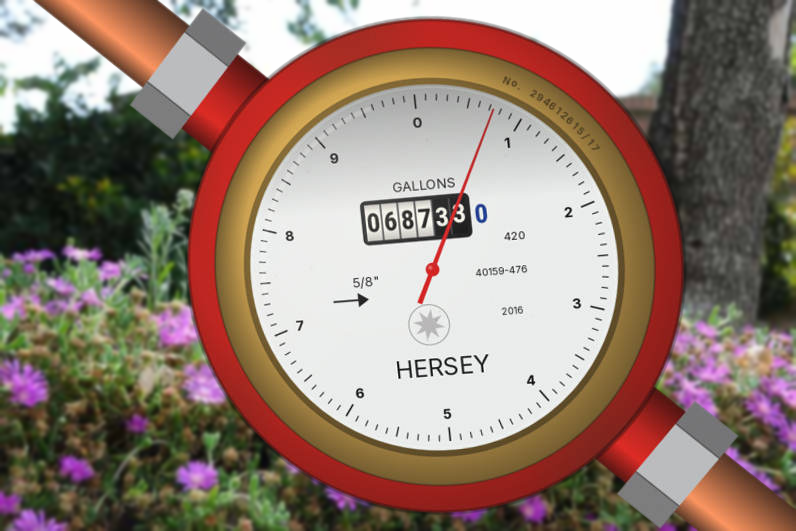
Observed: 687330.7; gal
